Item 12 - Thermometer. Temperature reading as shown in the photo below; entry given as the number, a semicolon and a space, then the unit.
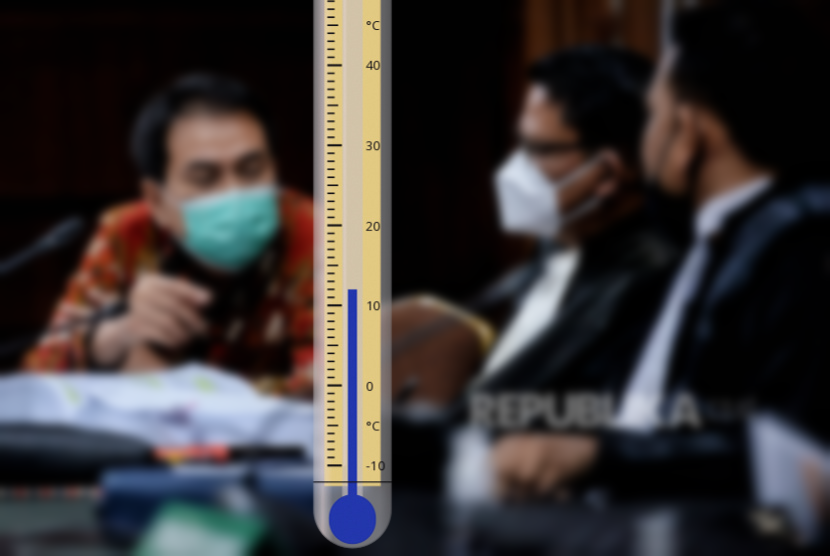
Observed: 12; °C
